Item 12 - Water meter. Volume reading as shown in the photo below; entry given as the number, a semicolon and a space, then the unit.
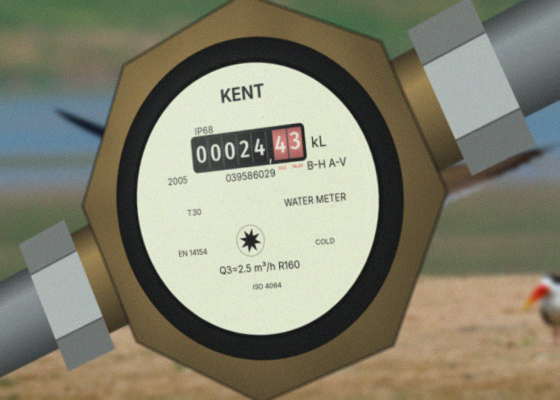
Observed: 24.43; kL
